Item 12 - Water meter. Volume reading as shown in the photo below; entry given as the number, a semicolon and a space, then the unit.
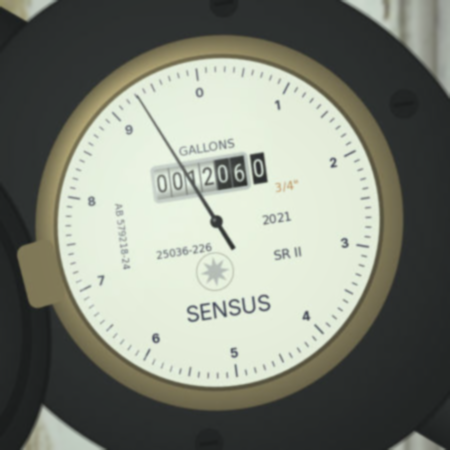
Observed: 12059.3; gal
